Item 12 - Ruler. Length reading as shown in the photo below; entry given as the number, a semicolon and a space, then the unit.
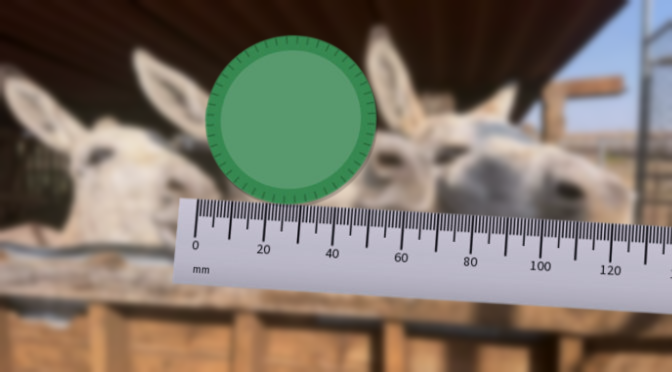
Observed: 50; mm
